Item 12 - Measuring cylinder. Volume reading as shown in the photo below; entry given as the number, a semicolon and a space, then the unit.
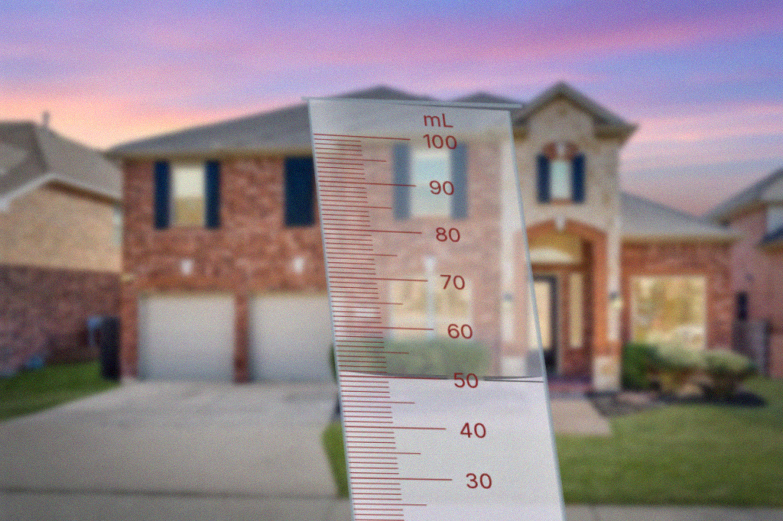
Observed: 50; mL
